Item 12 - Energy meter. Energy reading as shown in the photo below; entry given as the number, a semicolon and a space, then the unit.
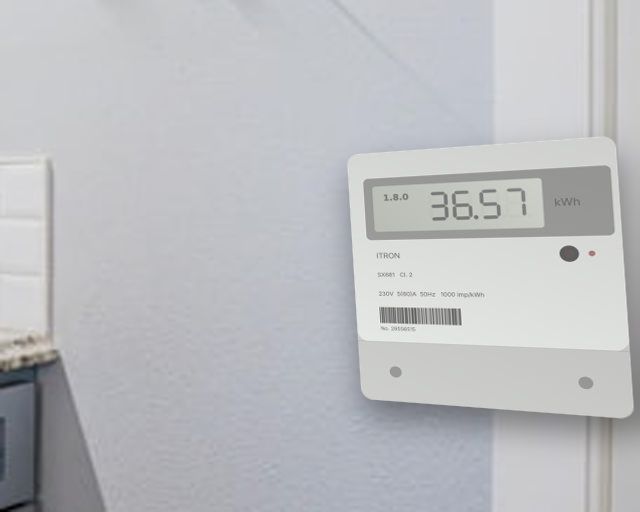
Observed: 36.57; kWh
